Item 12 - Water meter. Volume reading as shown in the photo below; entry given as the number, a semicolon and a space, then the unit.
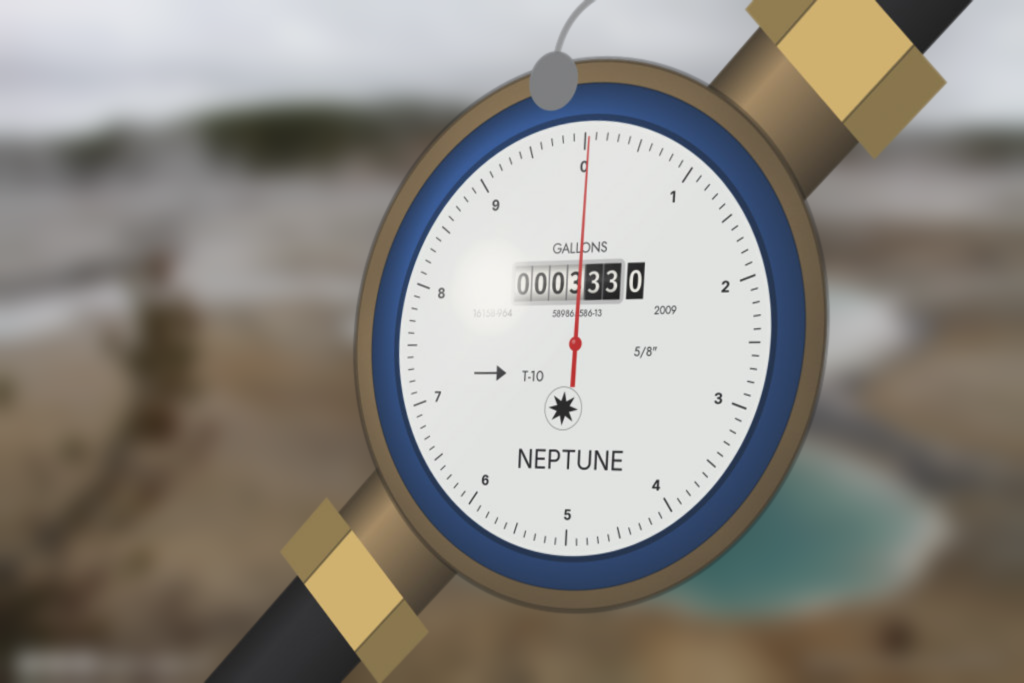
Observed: 3330.0; gal
